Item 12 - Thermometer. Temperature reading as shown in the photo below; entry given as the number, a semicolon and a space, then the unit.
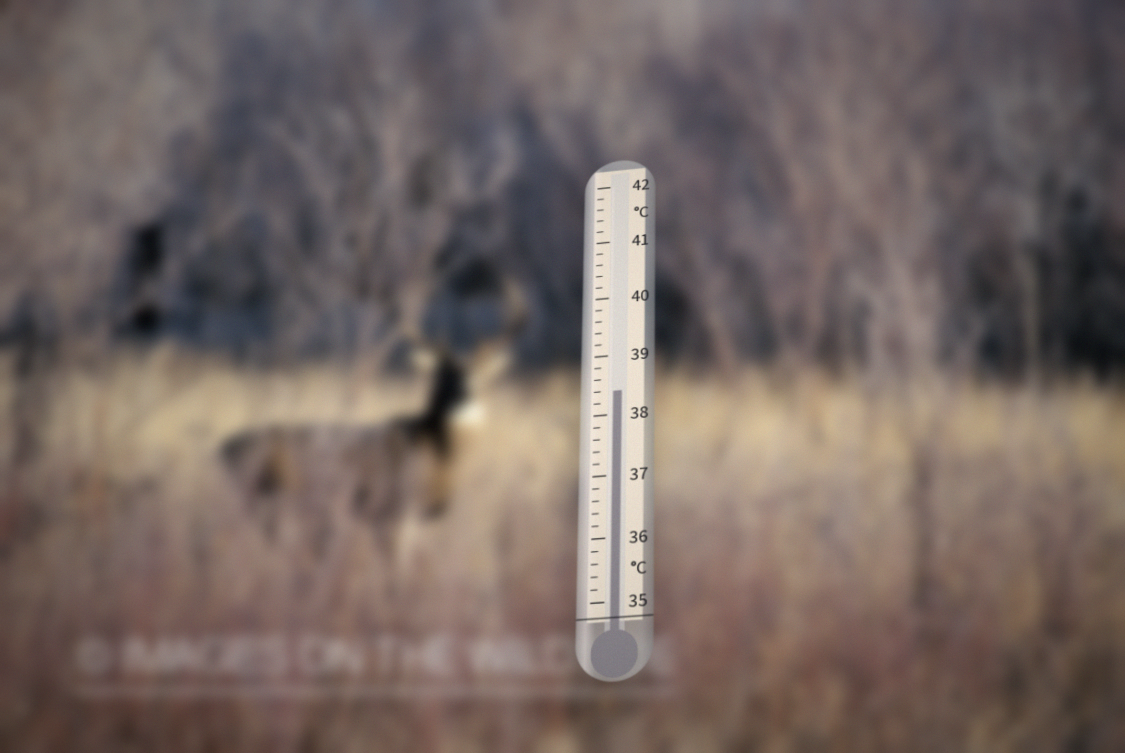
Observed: 38.4; °C
